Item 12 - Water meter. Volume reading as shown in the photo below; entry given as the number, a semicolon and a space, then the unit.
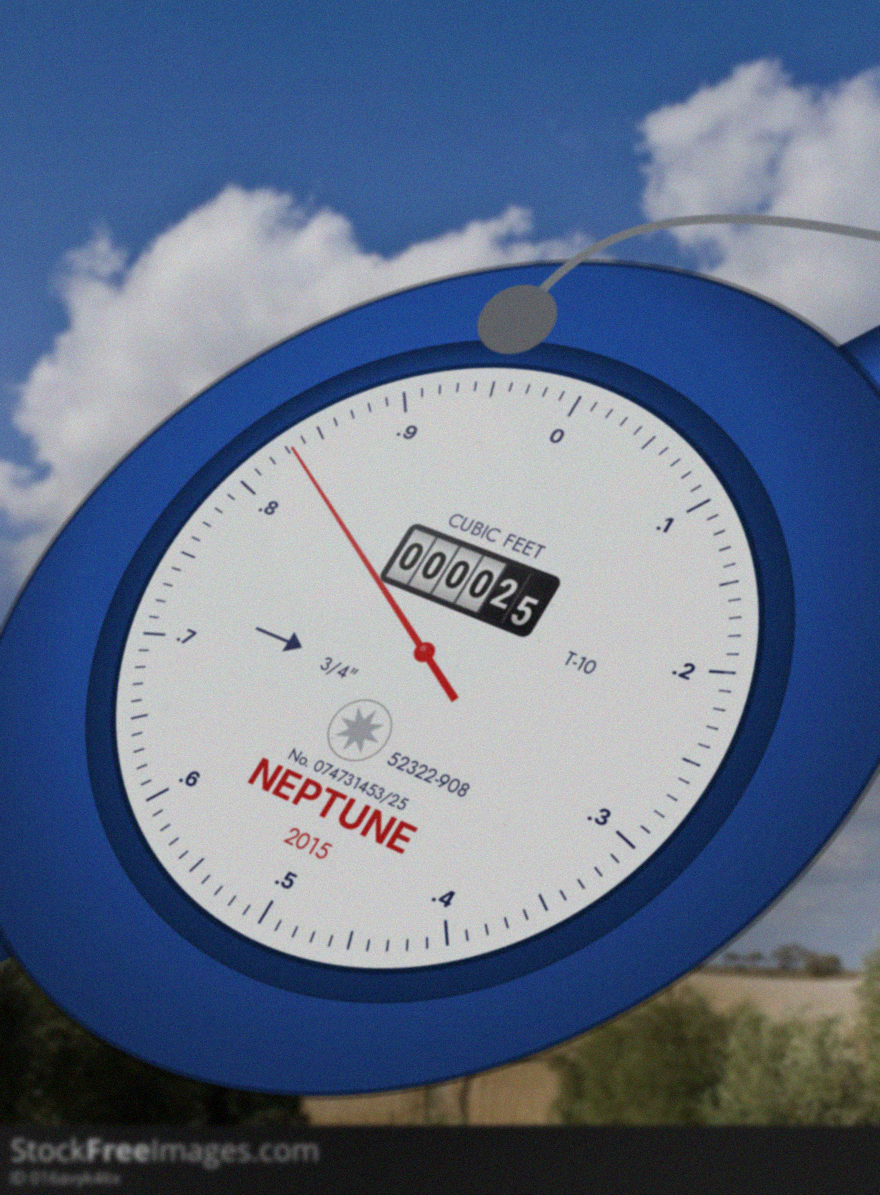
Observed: 24.83; ft³
